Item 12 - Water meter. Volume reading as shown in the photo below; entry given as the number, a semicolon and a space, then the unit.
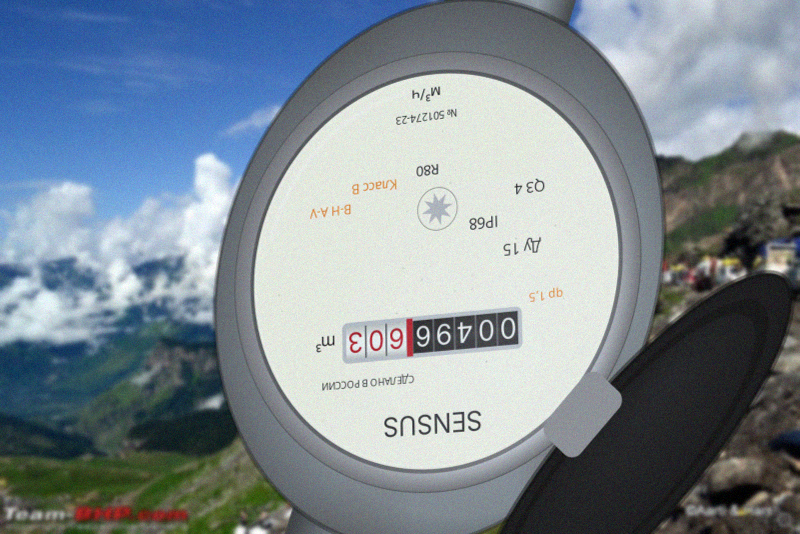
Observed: 496.603; m³
